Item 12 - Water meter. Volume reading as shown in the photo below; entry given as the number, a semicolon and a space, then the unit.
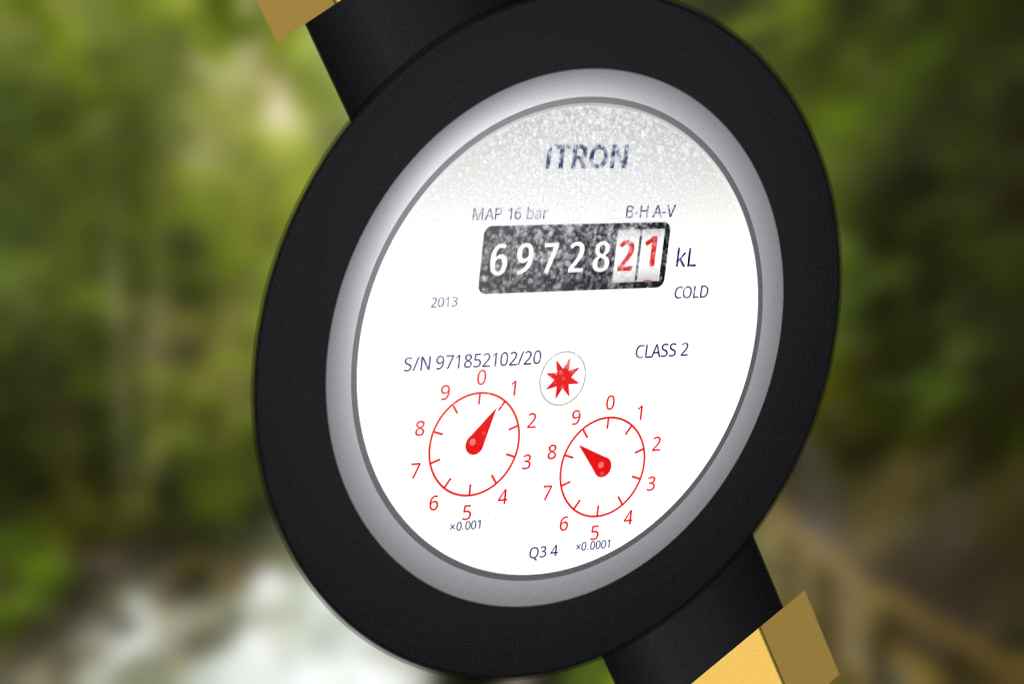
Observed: 69728.2108; kL
